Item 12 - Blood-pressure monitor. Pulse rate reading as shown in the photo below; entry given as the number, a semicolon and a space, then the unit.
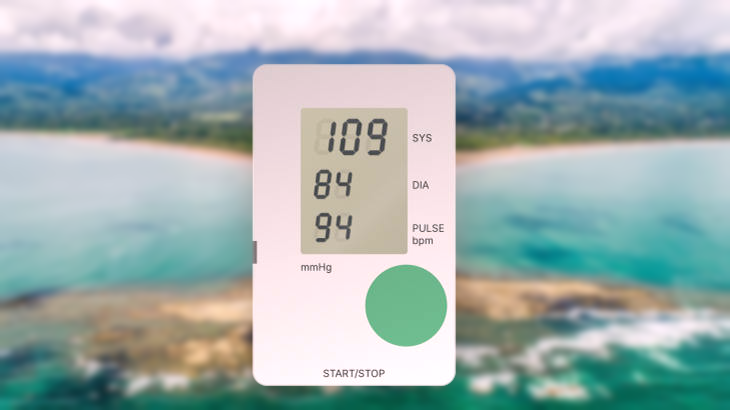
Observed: 94; bpm
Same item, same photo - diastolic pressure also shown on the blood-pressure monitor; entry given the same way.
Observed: 84; mmHg
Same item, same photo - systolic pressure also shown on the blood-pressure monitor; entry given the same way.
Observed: 109; mmHg
